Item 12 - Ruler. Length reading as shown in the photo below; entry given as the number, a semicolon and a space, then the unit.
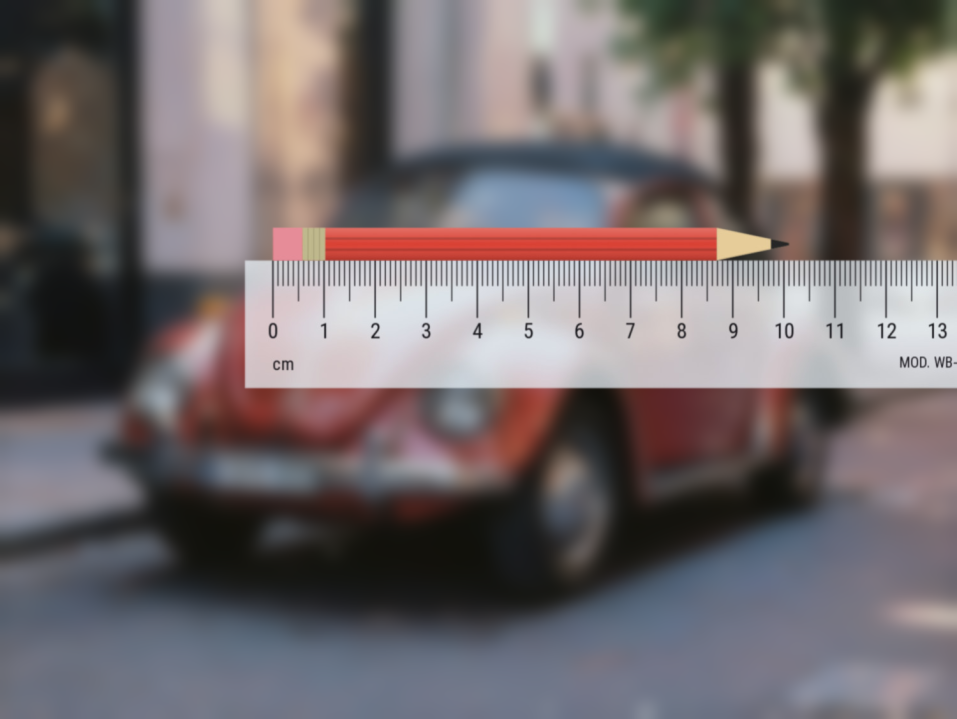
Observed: 10.1; cm
